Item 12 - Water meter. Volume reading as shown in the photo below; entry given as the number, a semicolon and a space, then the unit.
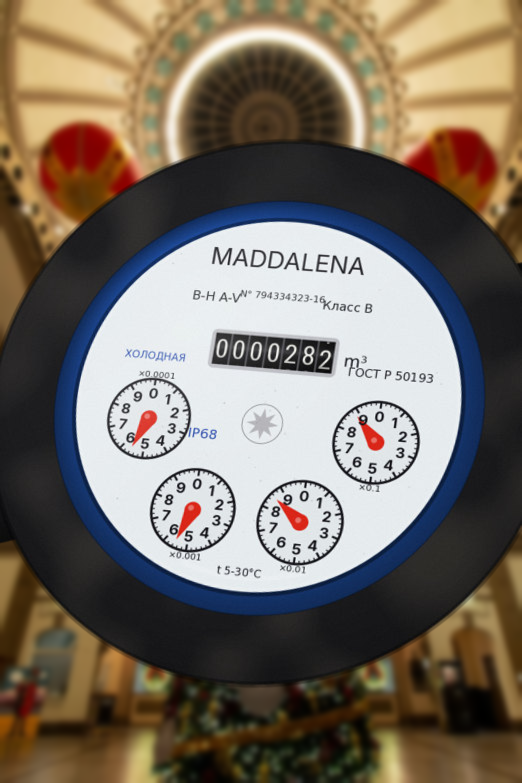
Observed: 281.8855; m³
